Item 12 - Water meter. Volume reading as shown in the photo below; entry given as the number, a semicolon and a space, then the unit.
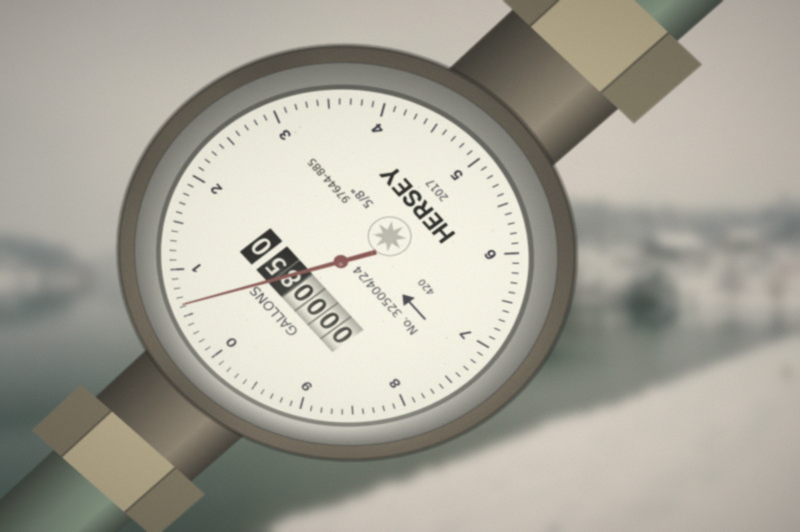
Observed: 850.6; gal
